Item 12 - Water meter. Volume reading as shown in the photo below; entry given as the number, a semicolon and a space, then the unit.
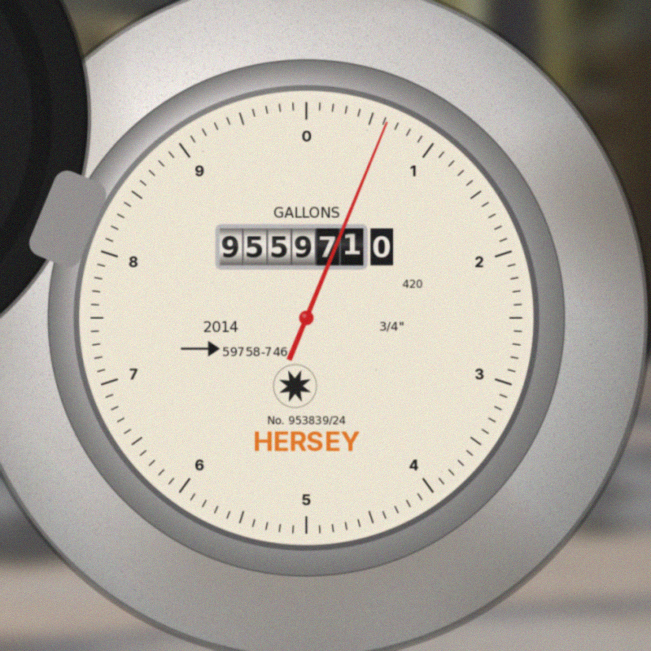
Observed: 9559710.6; gal
